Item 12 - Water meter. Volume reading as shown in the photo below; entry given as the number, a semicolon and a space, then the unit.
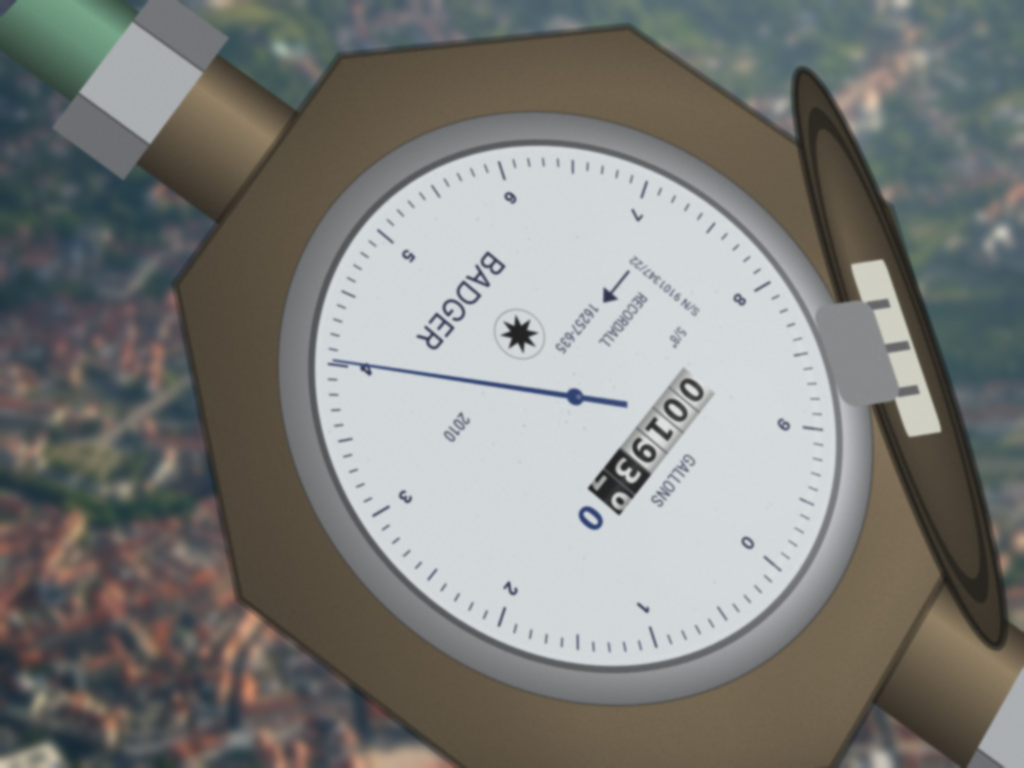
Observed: 19364.0; gal
